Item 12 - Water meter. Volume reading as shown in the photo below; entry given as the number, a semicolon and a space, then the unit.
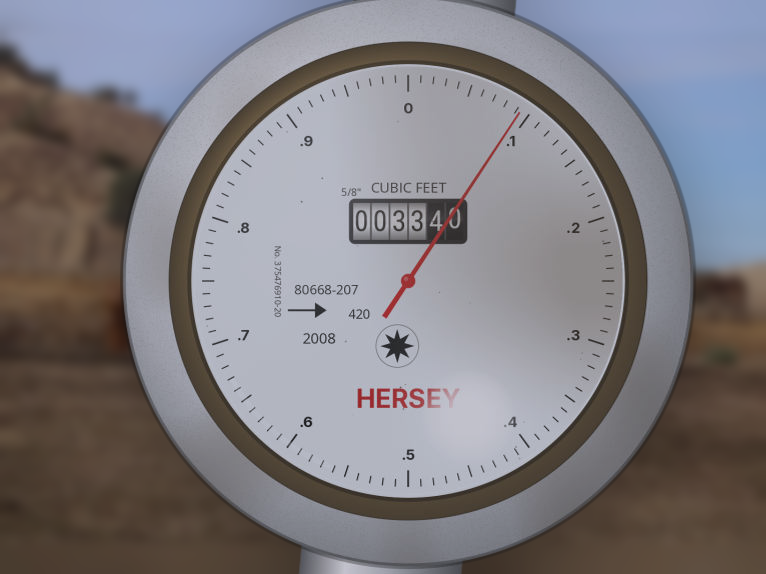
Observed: 3340.09; ft³
